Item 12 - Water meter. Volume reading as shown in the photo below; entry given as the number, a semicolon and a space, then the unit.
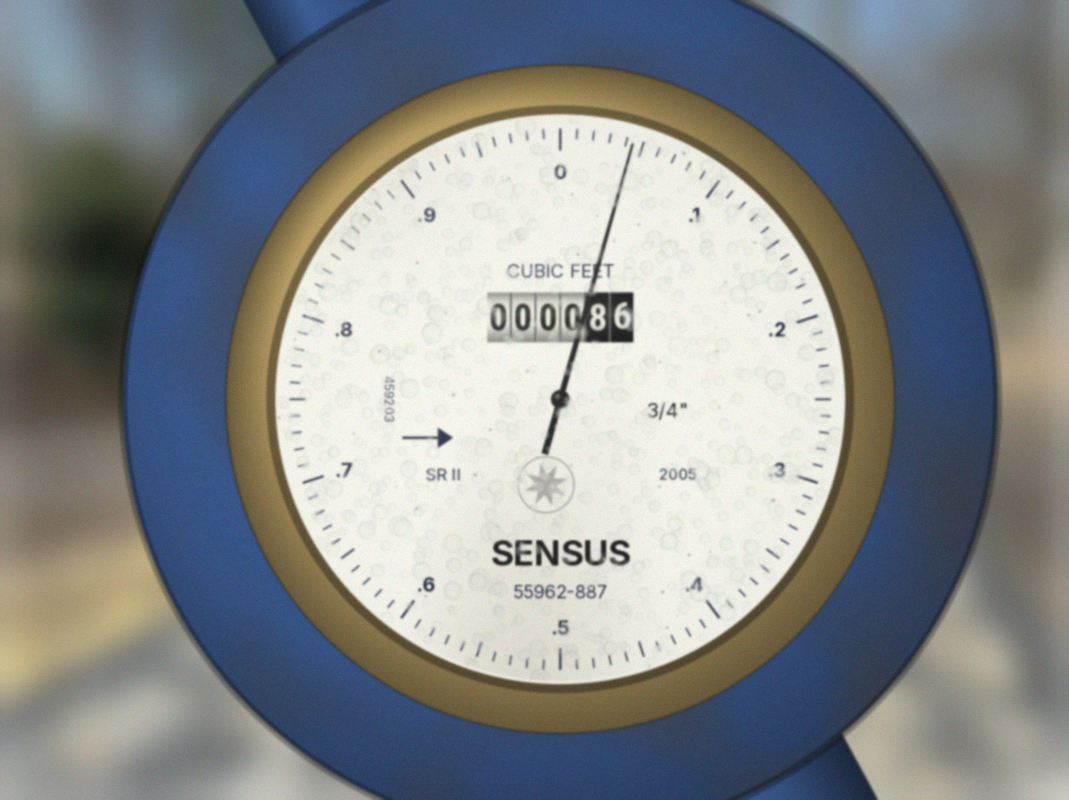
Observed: 86.04; ft³
